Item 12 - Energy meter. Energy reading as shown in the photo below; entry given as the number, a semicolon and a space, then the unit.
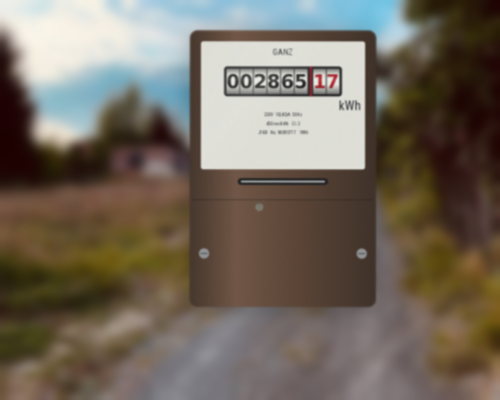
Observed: 2865.17; kWh
